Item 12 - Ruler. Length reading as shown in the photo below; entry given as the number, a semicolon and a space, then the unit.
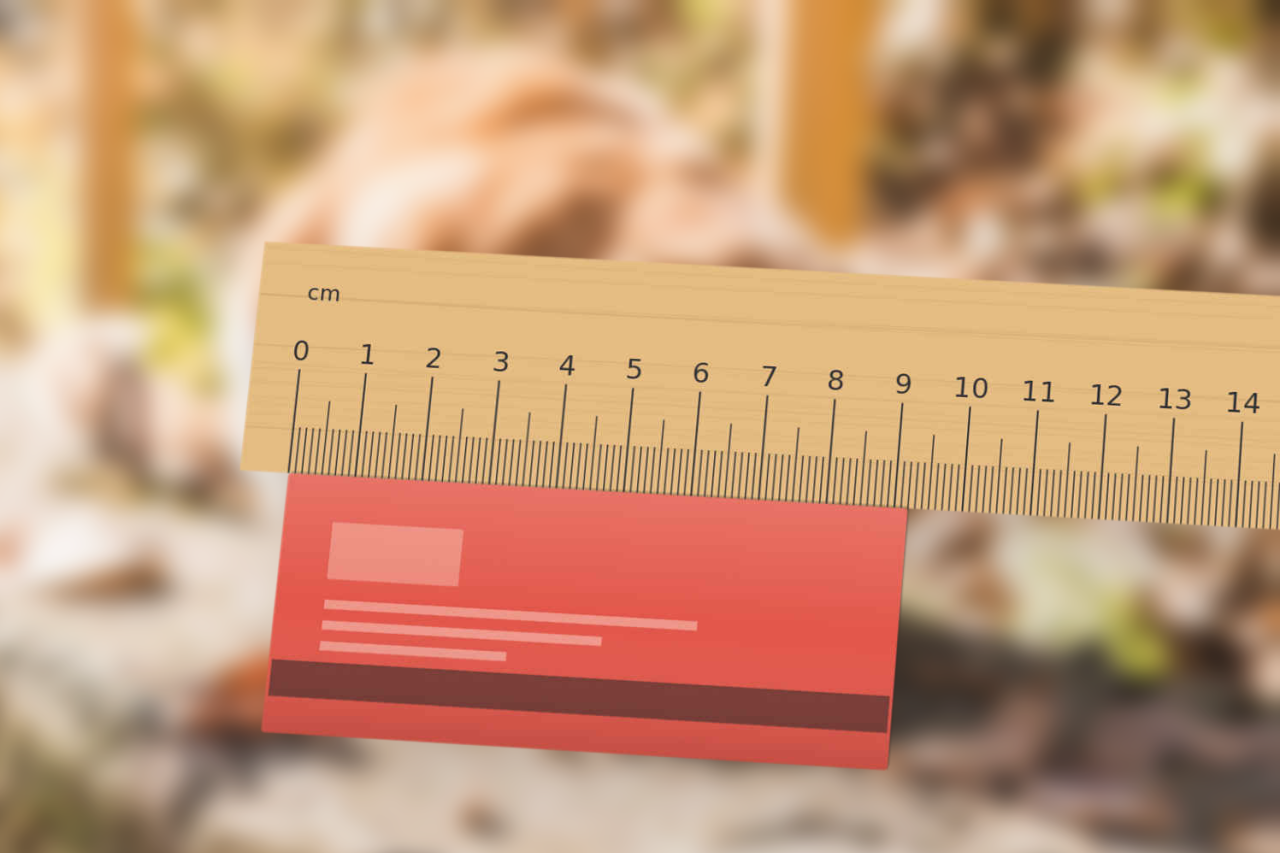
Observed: 9.2; cm
